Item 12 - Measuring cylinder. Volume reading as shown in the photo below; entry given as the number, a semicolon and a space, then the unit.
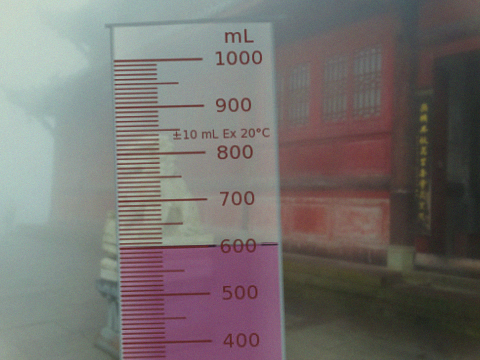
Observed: 600; mL
